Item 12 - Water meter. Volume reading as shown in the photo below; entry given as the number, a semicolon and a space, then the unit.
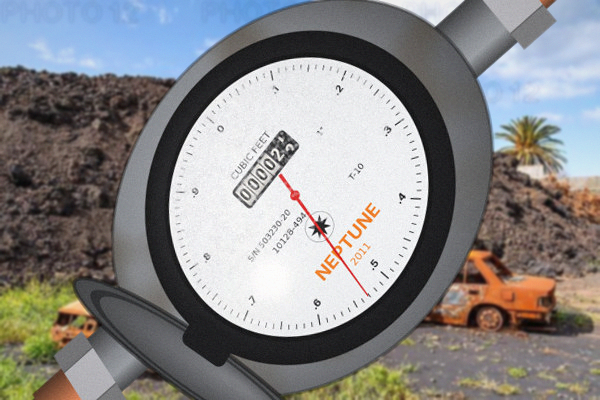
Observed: 21.53; ft³
